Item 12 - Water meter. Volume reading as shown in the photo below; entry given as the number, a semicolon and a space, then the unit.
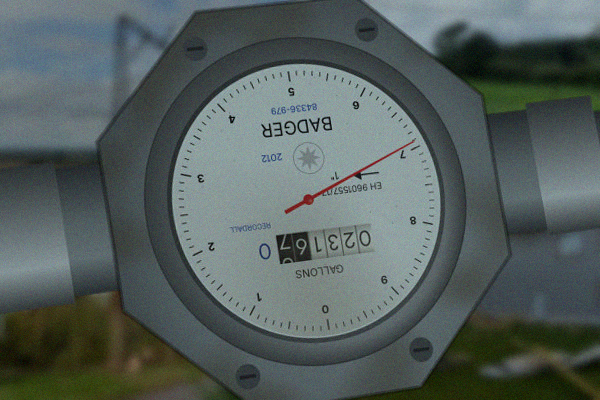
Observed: 231666.9; gal
